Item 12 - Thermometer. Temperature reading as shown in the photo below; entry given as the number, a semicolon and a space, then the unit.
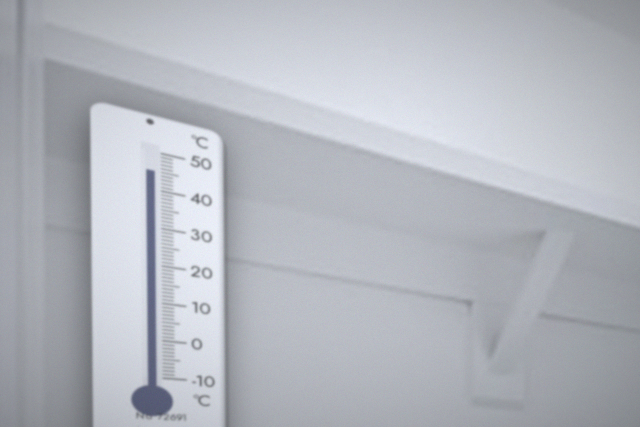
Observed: 45; °C
